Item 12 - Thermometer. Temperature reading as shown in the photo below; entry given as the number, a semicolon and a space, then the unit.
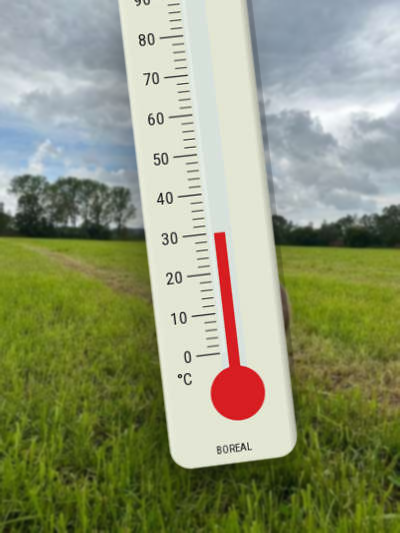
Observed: 30; °C
